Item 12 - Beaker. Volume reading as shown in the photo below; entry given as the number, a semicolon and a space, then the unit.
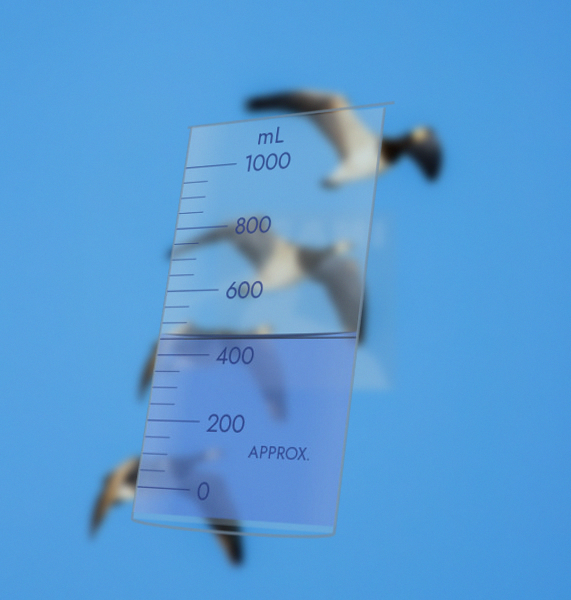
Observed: 450; mL
